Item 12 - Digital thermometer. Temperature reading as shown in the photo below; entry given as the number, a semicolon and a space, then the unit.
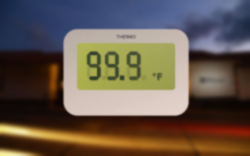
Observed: 99.9; °F
